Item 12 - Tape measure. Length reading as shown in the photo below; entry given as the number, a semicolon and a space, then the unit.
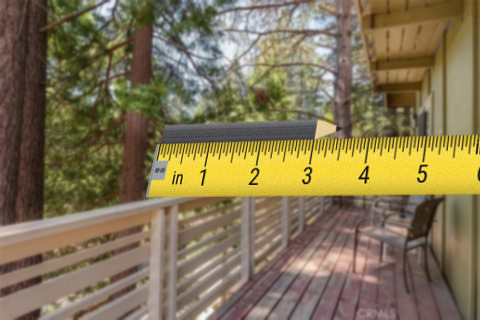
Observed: 3.5; in
